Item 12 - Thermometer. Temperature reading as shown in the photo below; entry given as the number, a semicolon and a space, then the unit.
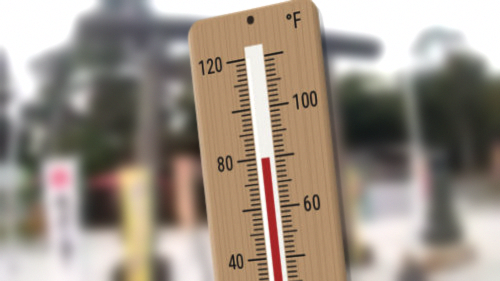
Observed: 80; °F
